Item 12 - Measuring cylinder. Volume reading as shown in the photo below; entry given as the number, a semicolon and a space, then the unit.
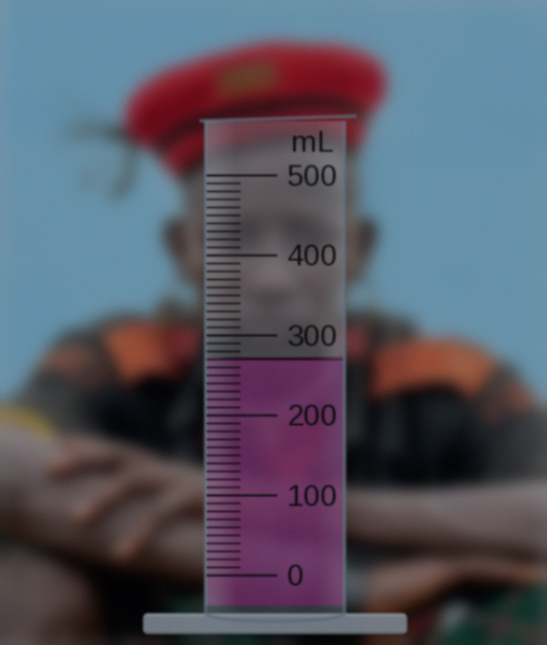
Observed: 270; mL
